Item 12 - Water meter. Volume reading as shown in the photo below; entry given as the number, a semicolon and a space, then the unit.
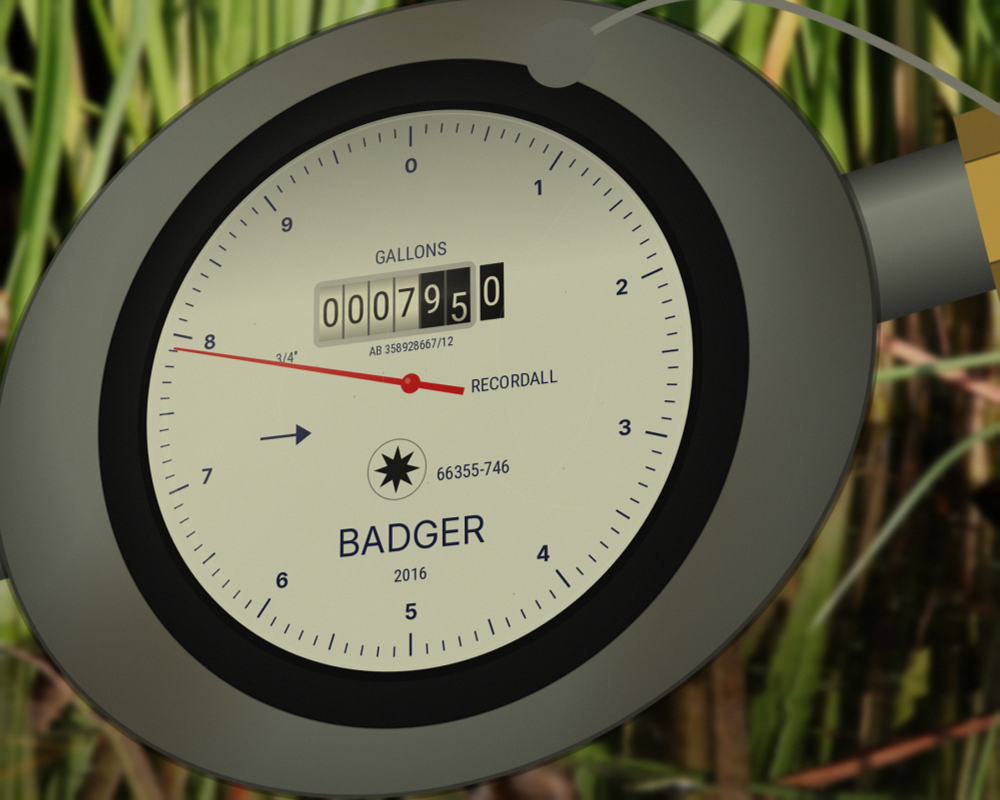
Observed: 7947.9; gal
